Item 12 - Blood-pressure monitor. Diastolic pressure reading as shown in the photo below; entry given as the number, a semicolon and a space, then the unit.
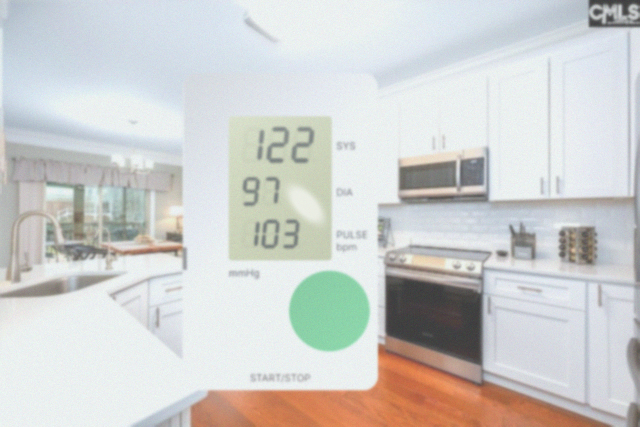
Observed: 97; mmHg
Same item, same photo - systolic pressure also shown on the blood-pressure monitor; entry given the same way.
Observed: 122; mmHg
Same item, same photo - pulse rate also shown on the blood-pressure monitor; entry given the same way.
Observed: 103; bpm
